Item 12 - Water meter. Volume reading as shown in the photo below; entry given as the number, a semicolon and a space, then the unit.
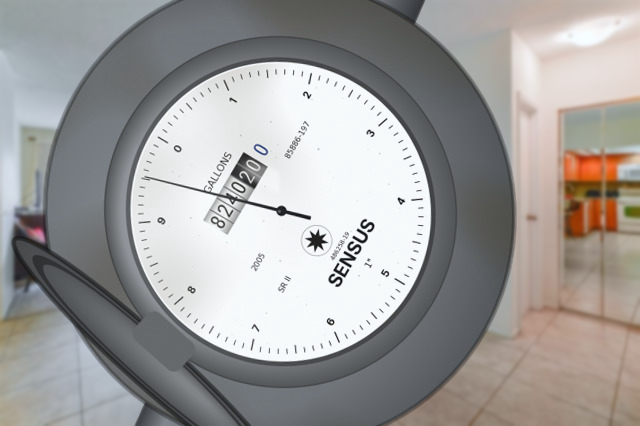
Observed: 8240199.5; gal
